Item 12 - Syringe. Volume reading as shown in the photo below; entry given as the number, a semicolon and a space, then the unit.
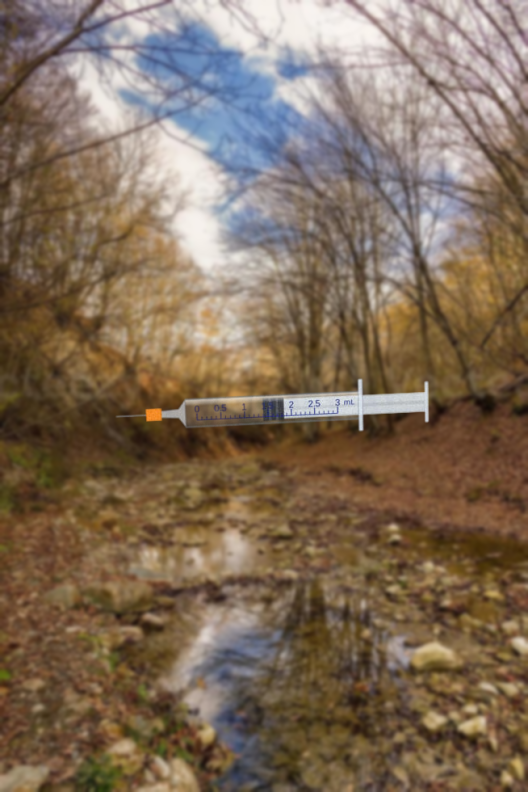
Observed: 1.4; mL
